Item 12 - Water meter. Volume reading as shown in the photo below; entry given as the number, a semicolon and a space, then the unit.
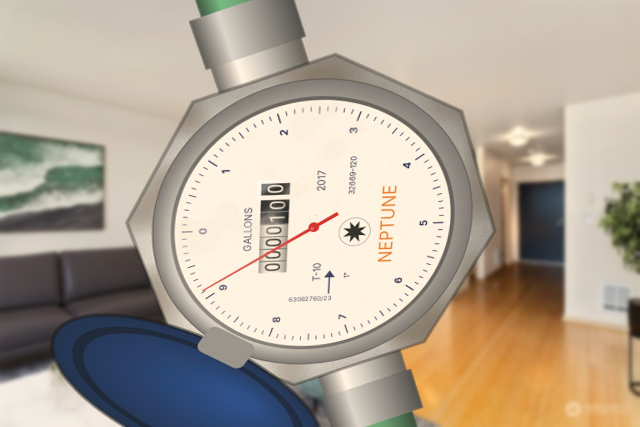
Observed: 99.1; gal
